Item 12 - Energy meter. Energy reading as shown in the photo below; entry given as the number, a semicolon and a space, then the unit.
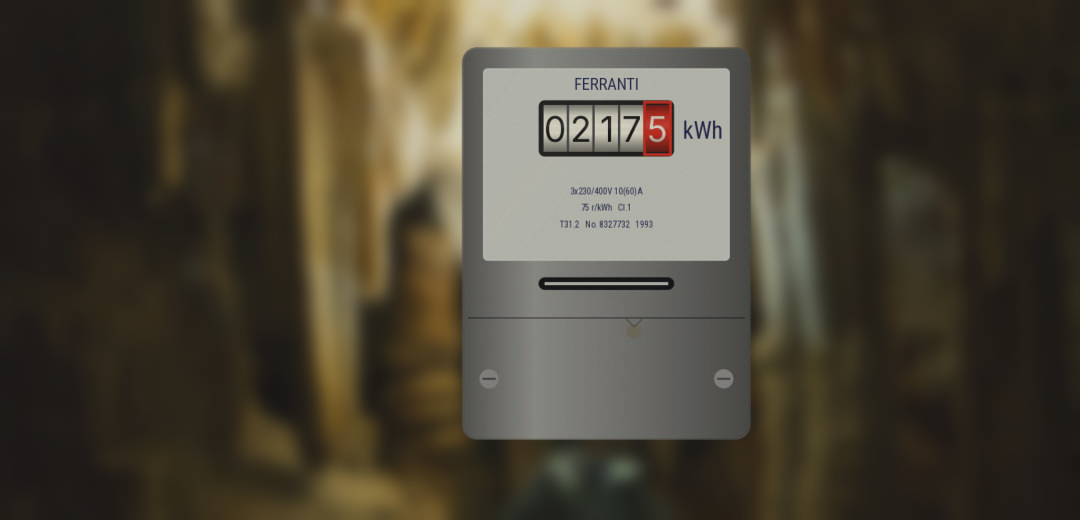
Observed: 217.5; kWh
